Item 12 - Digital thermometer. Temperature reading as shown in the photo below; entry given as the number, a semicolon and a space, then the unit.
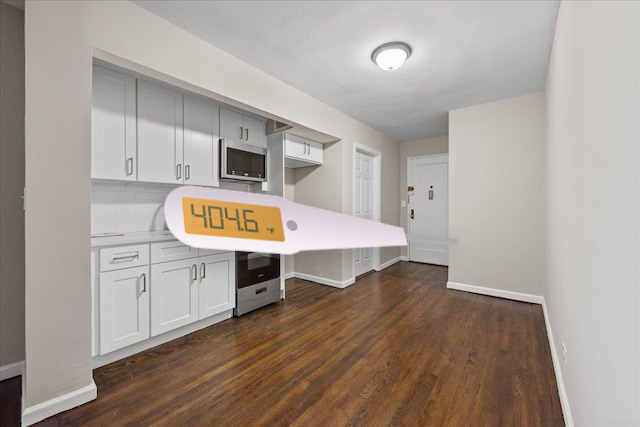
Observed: 404.6; °F
